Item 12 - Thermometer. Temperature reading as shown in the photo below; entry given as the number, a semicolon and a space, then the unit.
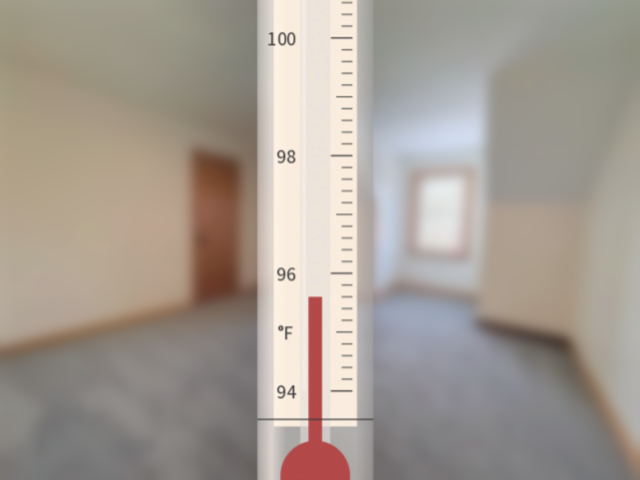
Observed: 95.6; °F
